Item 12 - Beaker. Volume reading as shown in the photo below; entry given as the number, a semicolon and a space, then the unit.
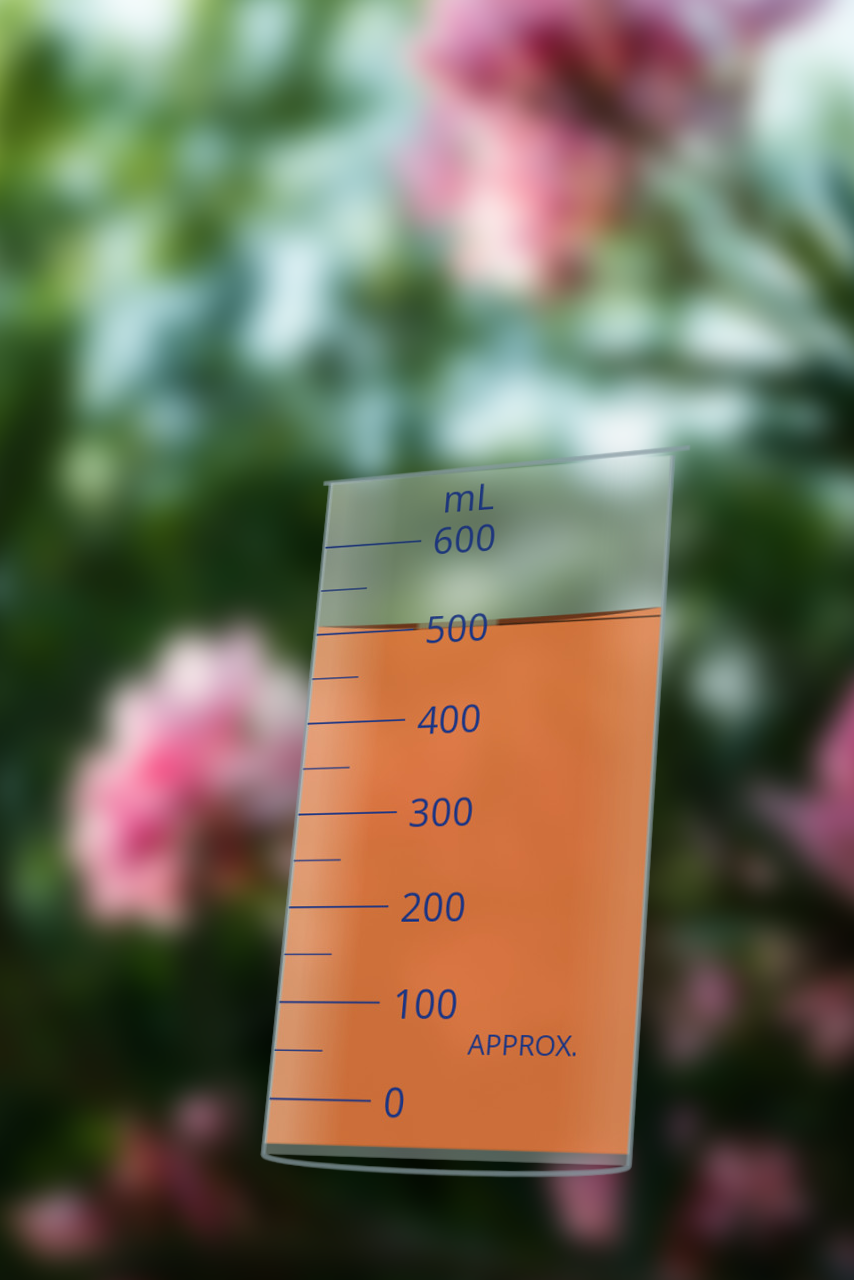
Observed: 500; mL
